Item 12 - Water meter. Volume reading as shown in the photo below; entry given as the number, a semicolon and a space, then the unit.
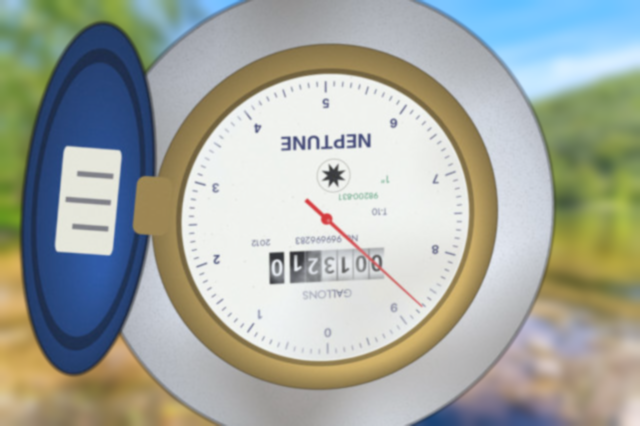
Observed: 13208.7; gal
